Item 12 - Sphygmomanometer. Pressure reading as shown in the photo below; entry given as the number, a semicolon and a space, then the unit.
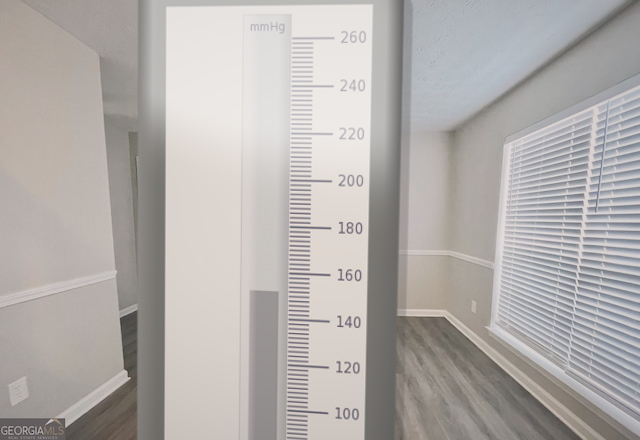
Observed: 152; mmHg
